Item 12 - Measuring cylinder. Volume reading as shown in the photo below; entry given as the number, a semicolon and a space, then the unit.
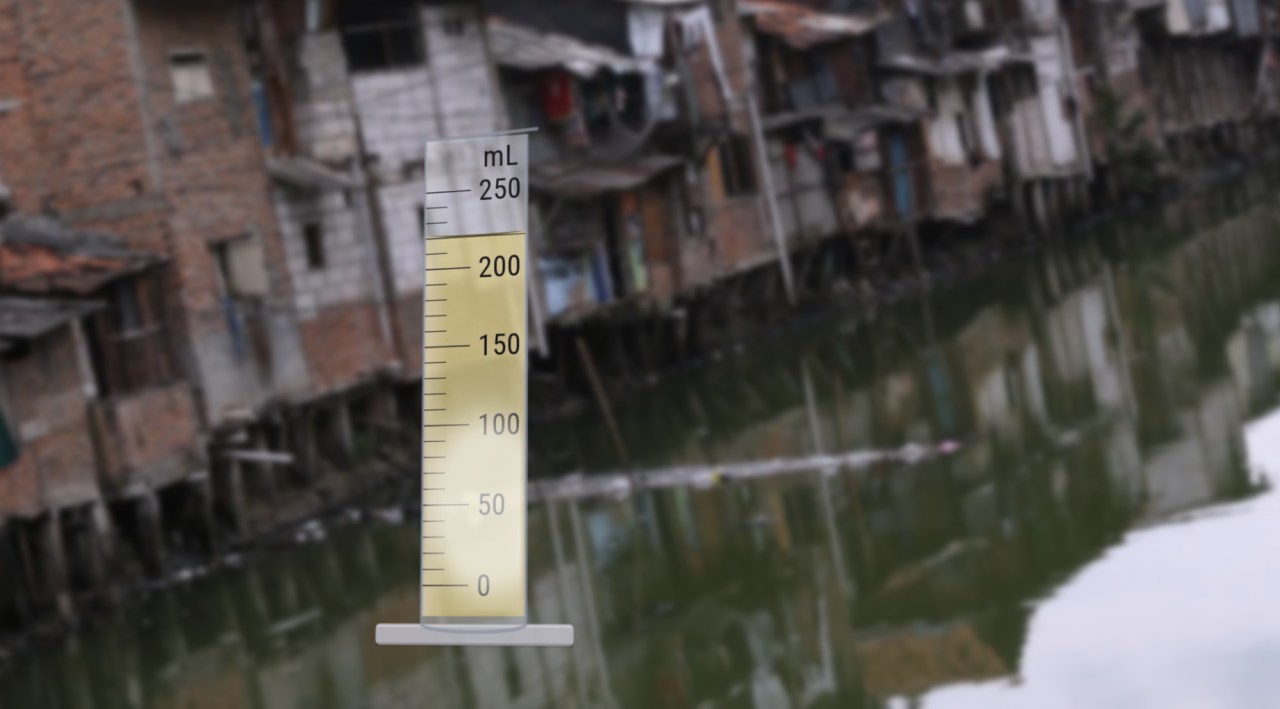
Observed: 220; mL
